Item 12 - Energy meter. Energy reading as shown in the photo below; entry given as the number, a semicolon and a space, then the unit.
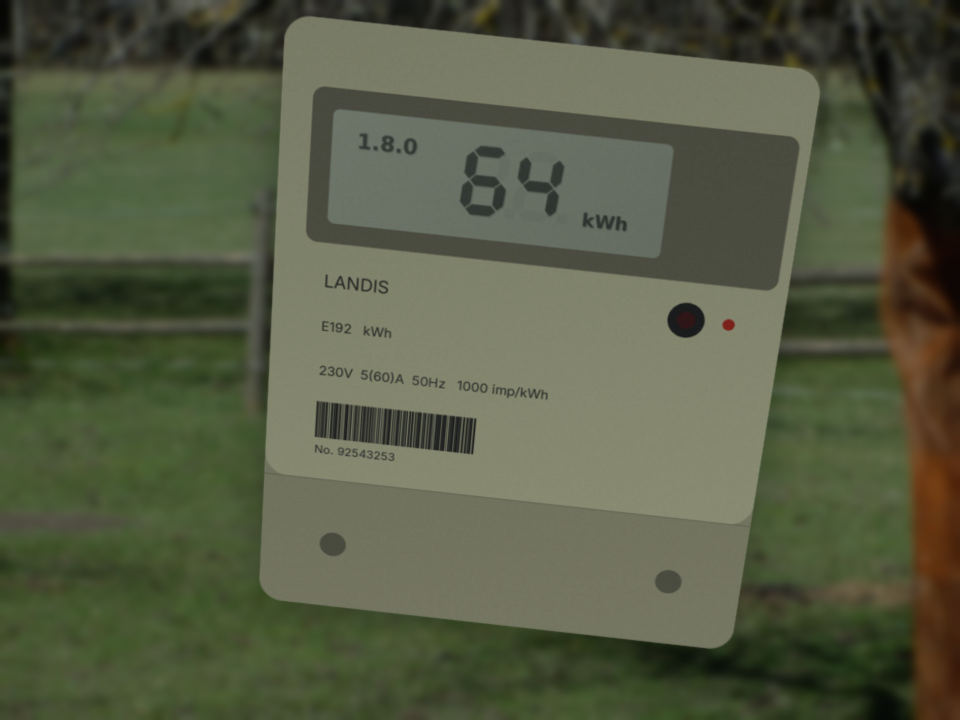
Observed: 64; kWh
